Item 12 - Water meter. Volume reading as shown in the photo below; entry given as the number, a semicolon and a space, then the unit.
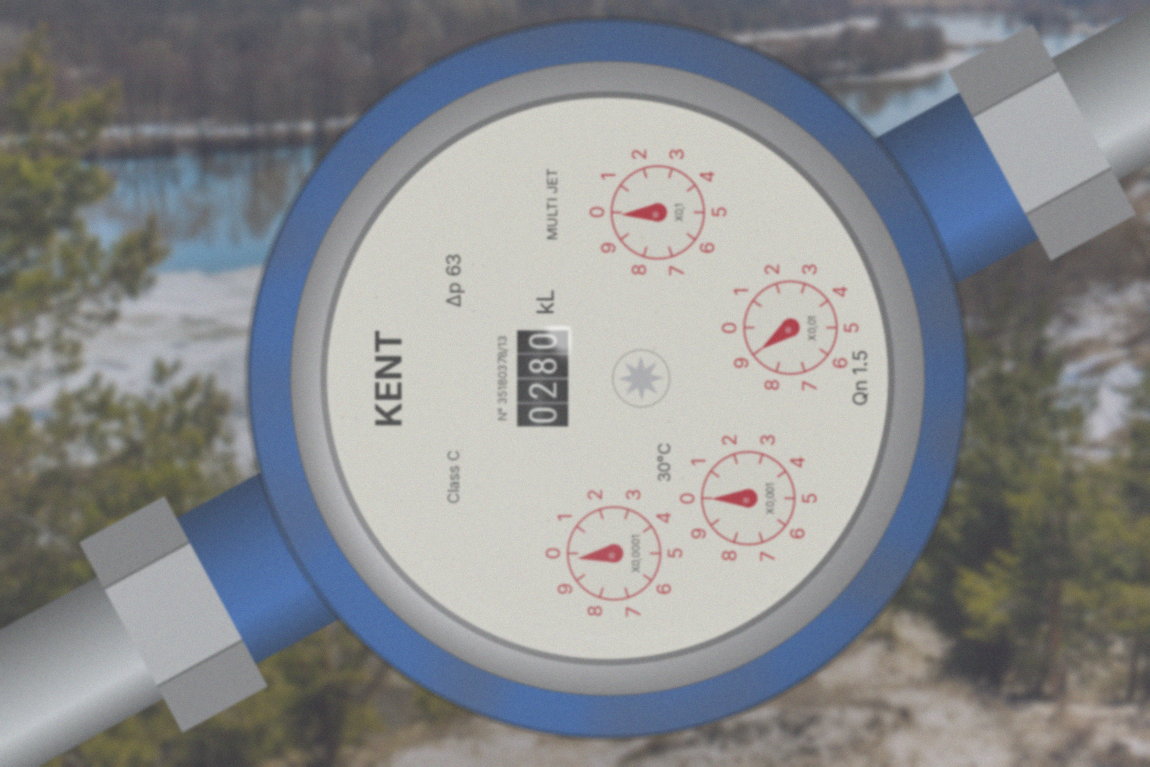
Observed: 279.9899; kL
